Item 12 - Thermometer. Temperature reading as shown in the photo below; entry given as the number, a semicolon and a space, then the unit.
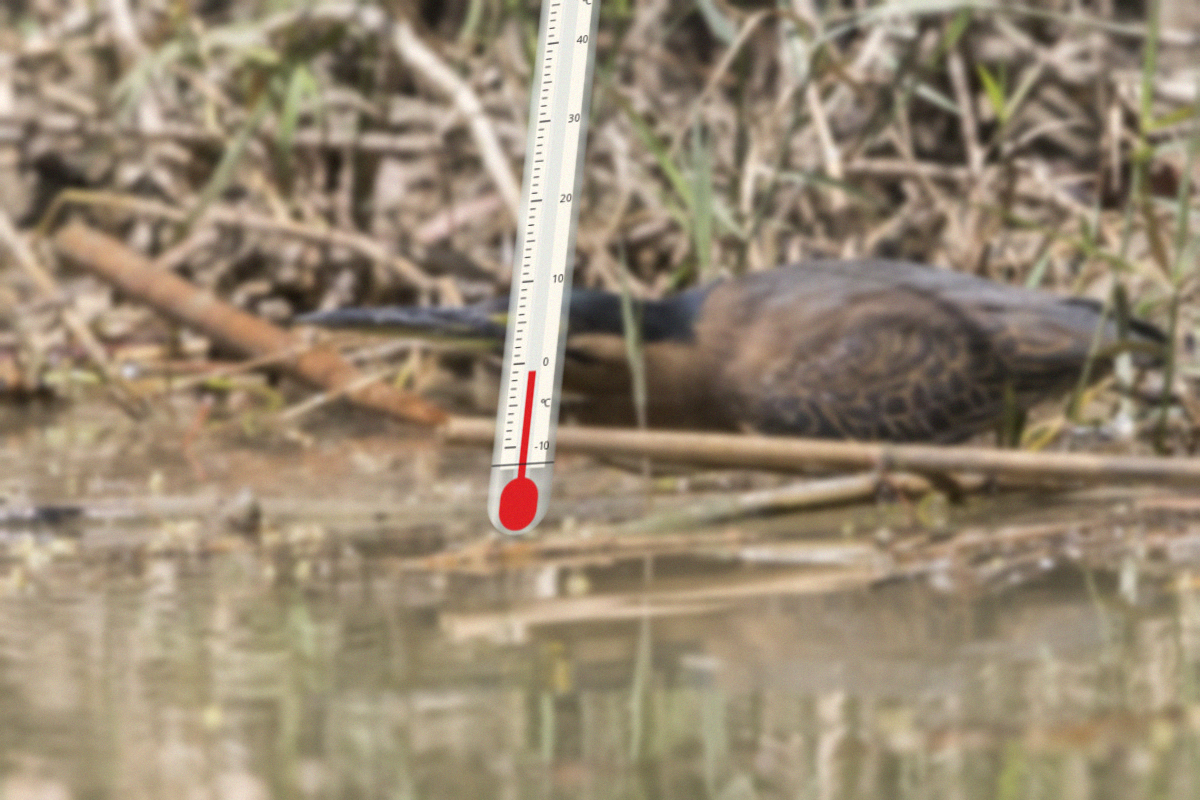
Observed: -1; °C
